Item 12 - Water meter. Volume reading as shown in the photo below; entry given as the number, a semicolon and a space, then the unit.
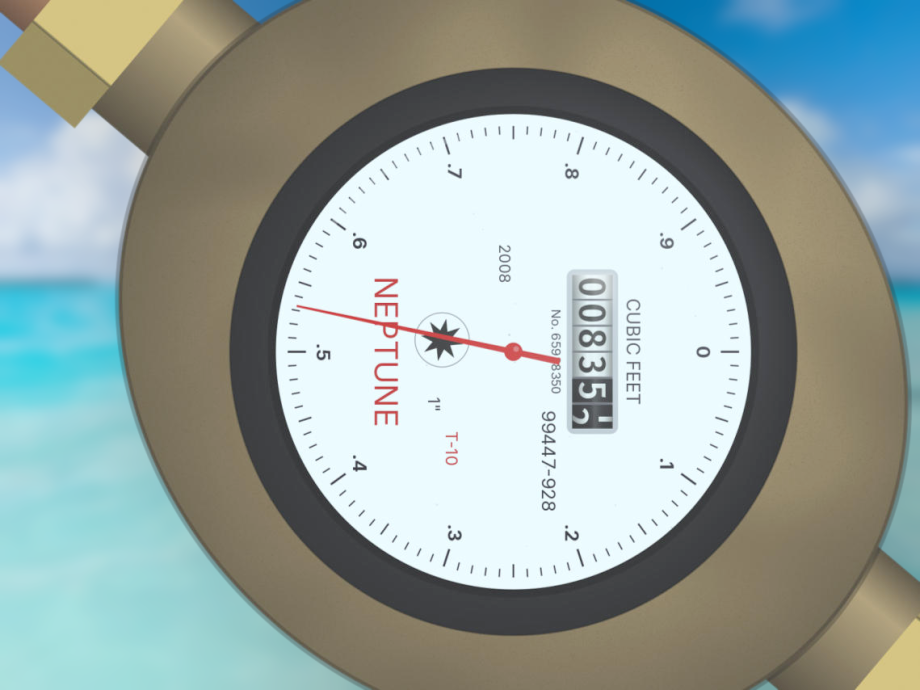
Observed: 8351.53; ft³
